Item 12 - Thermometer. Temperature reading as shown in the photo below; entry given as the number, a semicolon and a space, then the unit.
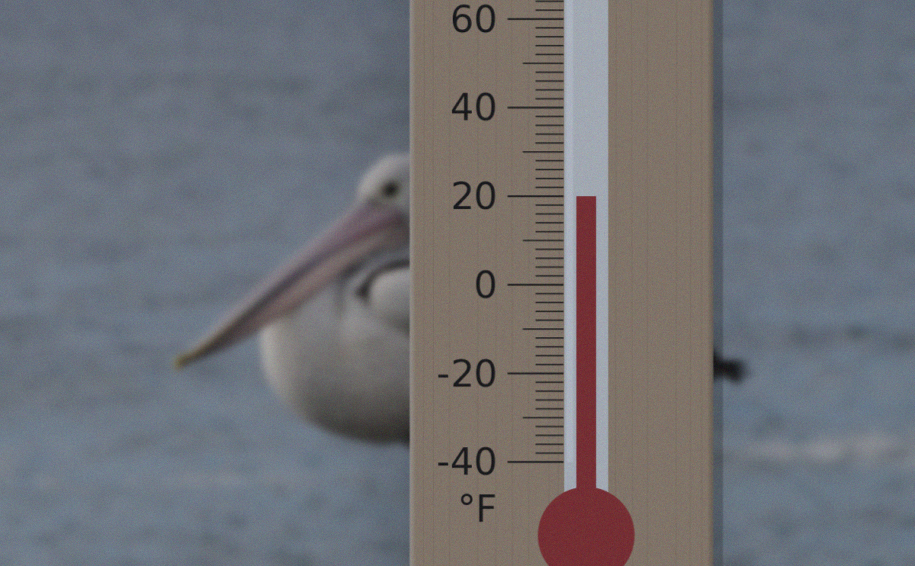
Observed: 20; °F
